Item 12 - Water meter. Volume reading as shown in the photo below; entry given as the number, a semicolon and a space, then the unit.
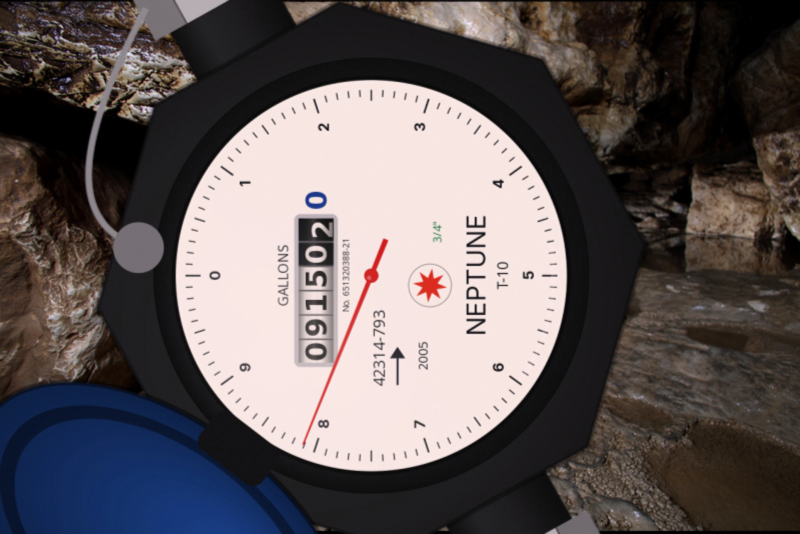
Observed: 915018.1; gal
